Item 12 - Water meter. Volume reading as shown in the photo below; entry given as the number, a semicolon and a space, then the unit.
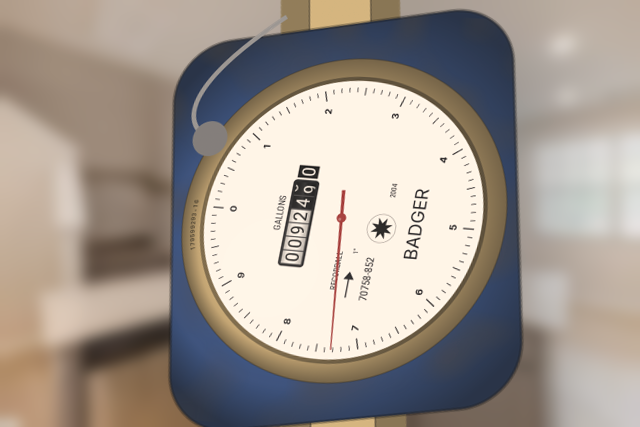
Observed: 92487.3; gal
